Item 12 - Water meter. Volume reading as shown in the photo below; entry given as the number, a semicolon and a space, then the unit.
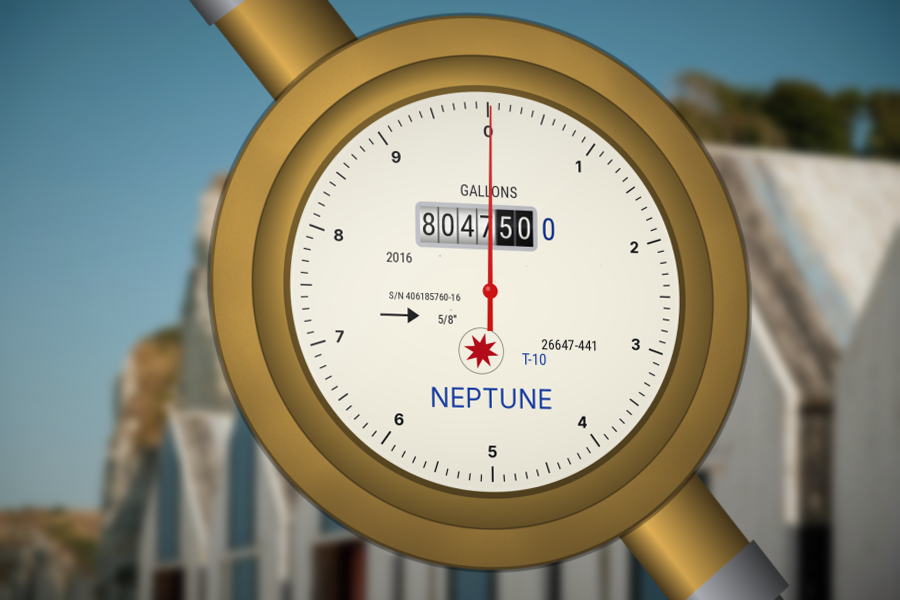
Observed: 8047500.0; gal
